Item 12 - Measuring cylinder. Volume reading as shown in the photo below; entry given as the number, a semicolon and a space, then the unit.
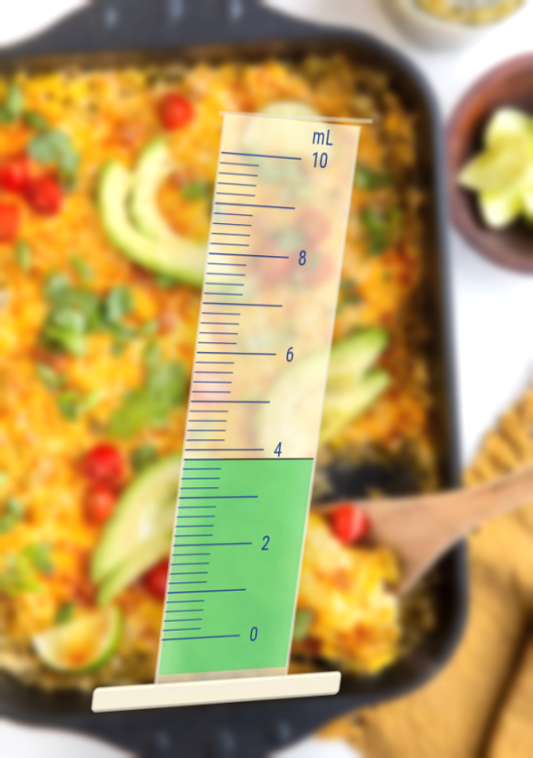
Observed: 3.8; mL
